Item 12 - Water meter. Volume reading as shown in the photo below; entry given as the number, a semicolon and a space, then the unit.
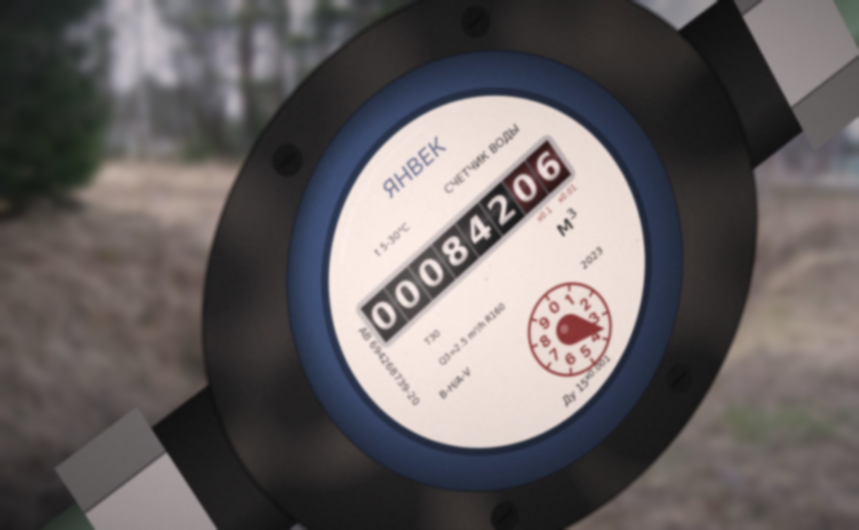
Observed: 842.063; m³
